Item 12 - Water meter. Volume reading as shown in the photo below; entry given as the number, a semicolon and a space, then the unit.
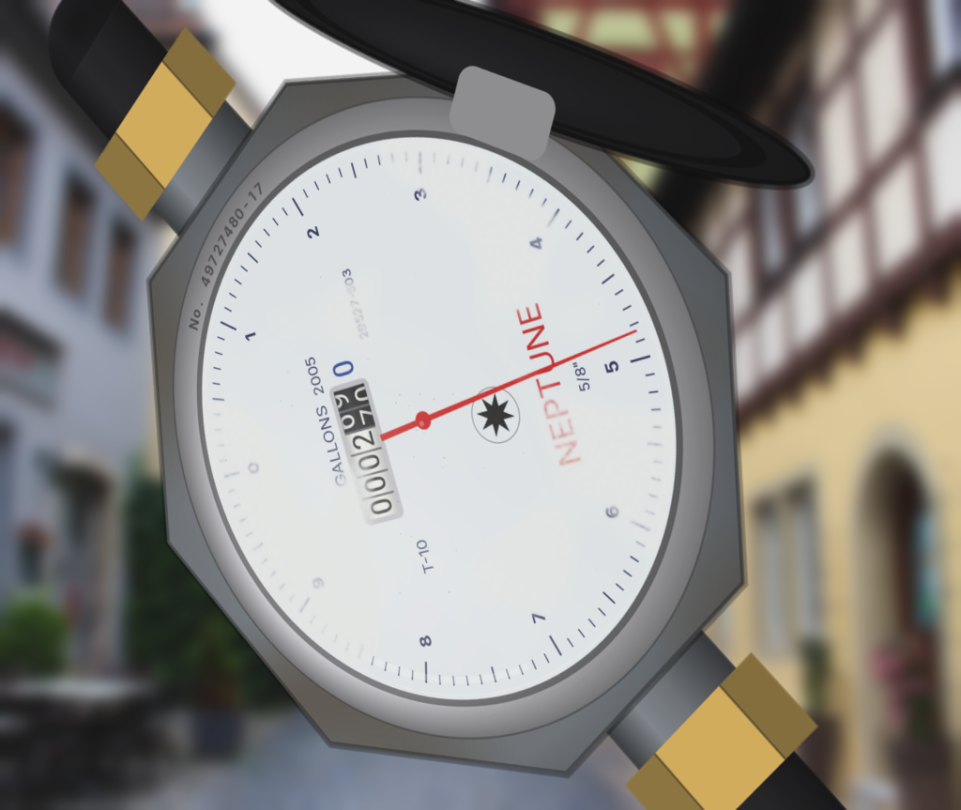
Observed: 2694.8; gal
